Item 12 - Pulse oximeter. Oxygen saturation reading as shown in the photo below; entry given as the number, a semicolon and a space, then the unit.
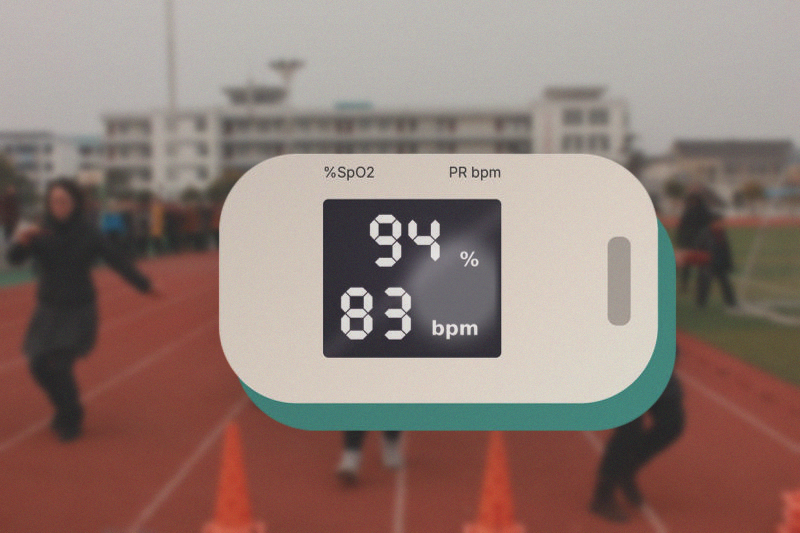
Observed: 94; %
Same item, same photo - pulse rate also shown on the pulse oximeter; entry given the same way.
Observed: 83; bpm
